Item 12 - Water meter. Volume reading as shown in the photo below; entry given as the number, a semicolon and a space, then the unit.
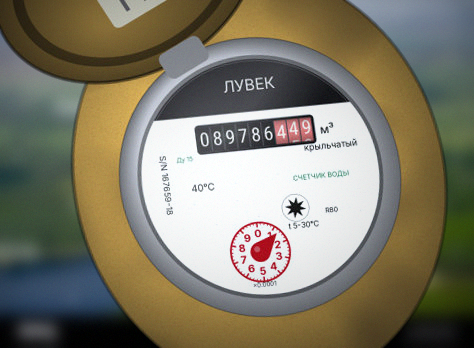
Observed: 89786.4491; m³
